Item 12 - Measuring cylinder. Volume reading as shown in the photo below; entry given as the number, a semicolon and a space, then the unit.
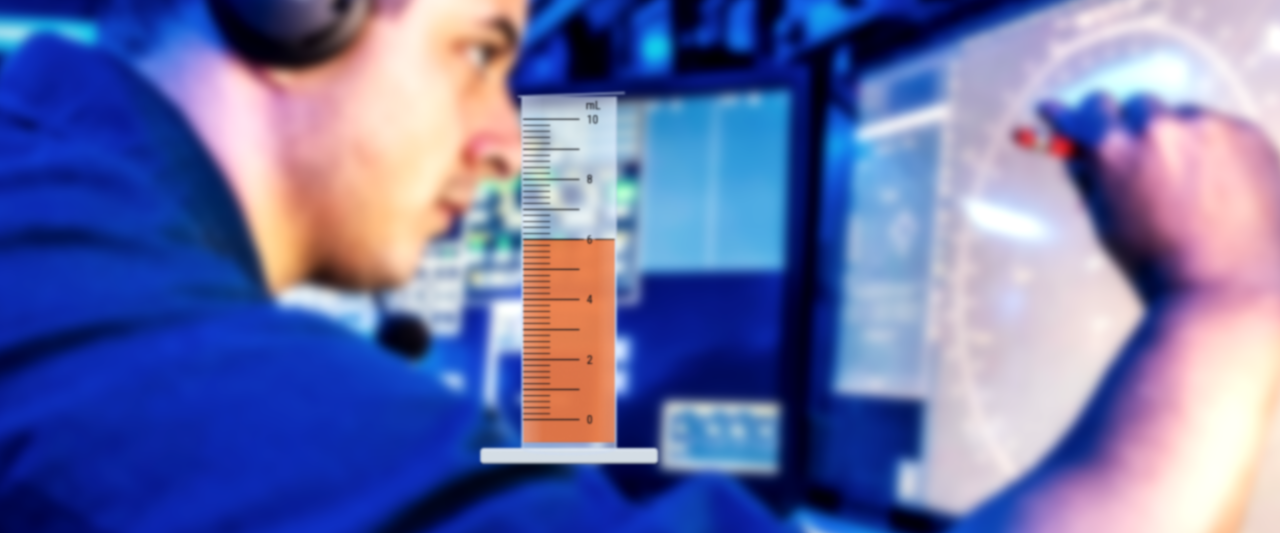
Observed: 6; mL
